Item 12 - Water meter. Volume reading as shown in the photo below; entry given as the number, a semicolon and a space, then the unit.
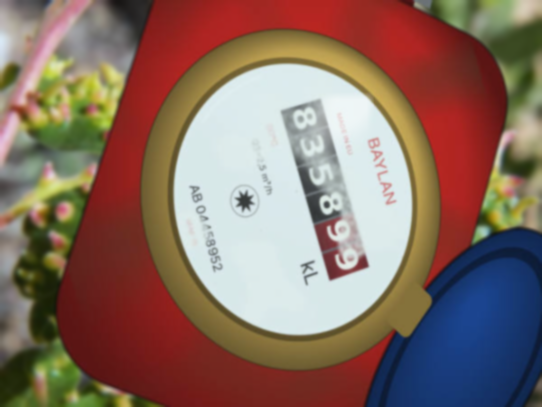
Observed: 8358.99; kL
